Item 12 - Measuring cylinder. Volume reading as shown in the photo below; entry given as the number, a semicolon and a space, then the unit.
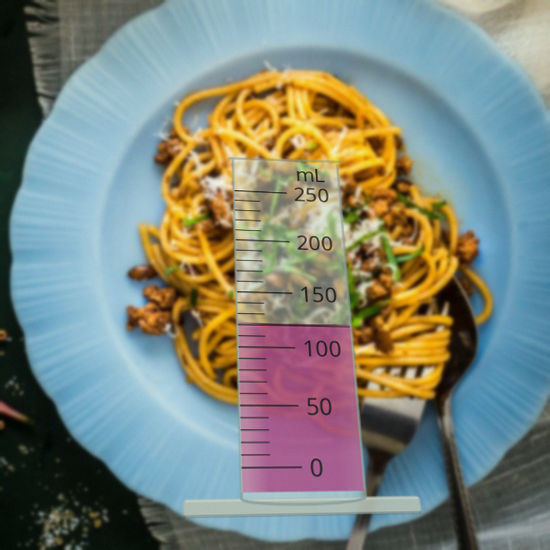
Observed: 120; mL
